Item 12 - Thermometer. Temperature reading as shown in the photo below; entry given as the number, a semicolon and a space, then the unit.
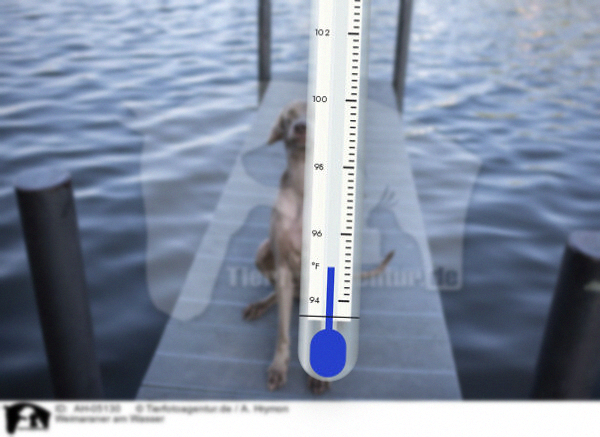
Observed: 95; °F
